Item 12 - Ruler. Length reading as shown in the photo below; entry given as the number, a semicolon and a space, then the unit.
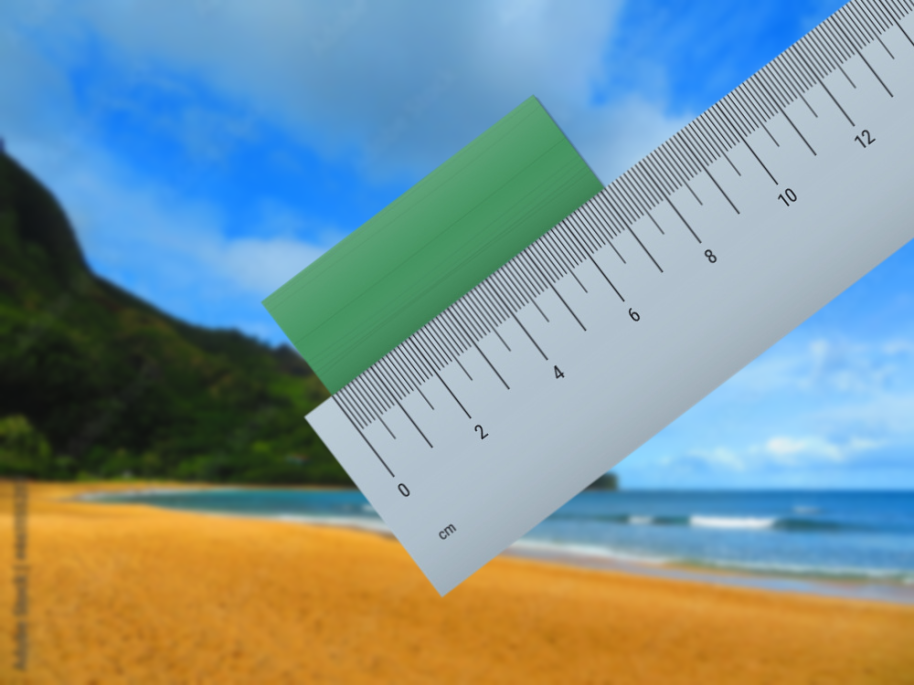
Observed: 7.1; cm
